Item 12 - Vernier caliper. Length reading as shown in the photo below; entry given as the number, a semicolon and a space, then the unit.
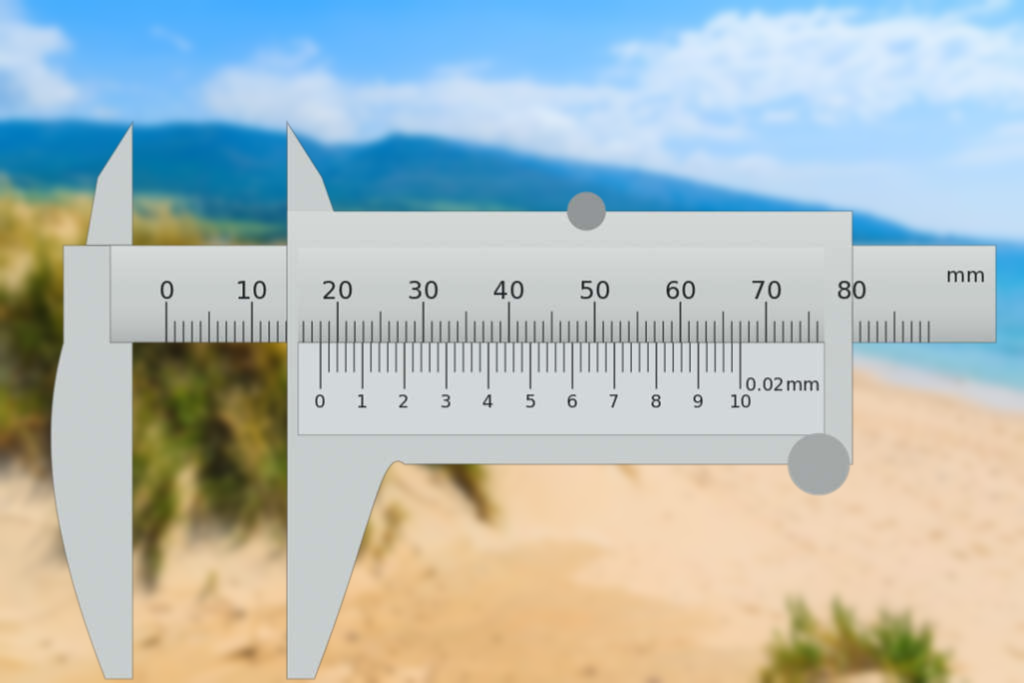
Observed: 18.0; mm
